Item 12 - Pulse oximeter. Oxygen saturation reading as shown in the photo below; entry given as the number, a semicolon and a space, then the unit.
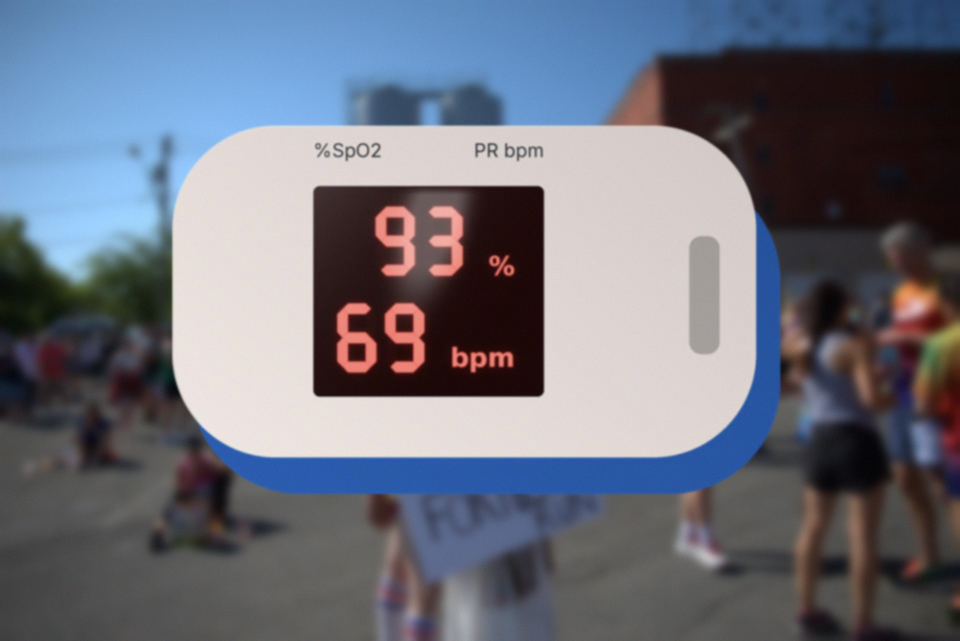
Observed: 93; %
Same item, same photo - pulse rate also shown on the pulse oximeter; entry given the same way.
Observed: 69; bpm
